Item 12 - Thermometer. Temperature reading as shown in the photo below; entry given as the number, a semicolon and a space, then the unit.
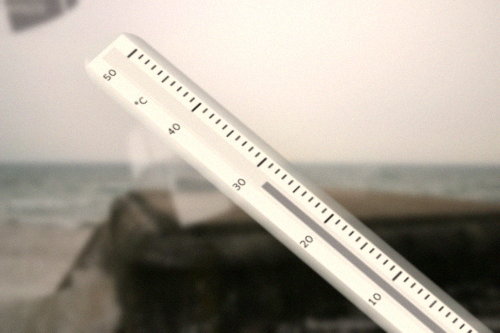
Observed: 28; °C
